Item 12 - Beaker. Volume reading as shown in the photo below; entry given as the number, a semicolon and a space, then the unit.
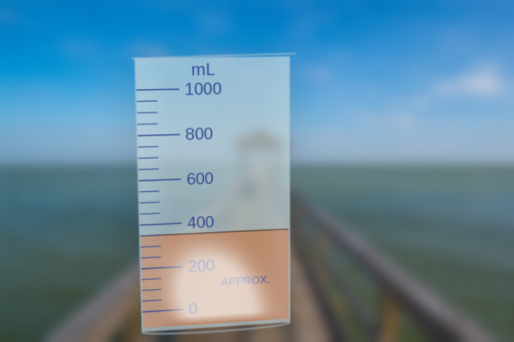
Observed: 350; mL
